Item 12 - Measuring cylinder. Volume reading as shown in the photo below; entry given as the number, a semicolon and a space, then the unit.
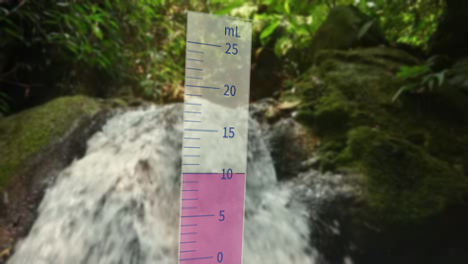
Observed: 10; mL
